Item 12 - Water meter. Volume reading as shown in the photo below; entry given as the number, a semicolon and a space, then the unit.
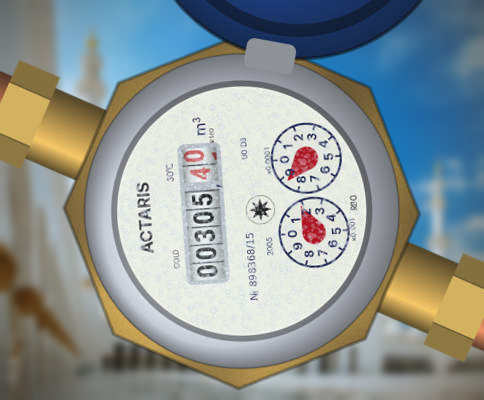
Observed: 305.4018; m³
